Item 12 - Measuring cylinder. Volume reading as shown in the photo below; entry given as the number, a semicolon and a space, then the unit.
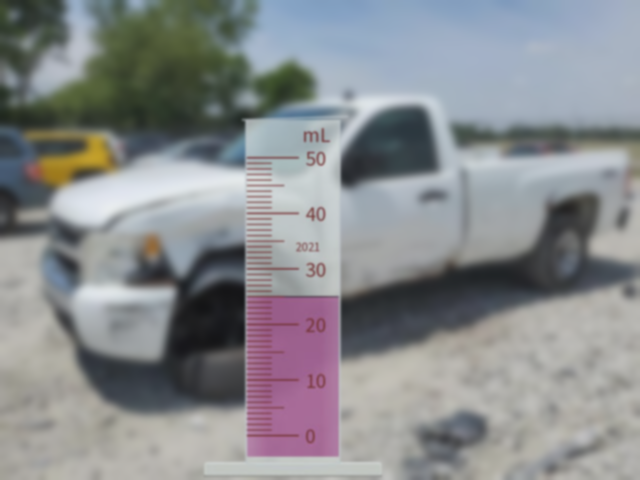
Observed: 25; mL
